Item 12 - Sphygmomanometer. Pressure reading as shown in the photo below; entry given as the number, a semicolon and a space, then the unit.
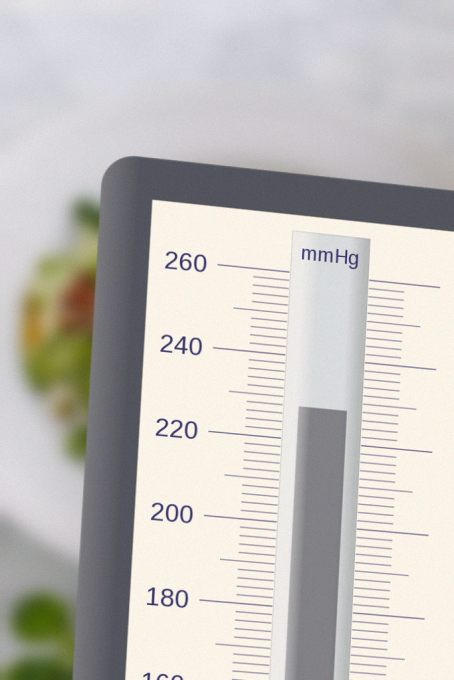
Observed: 228; mmHg
